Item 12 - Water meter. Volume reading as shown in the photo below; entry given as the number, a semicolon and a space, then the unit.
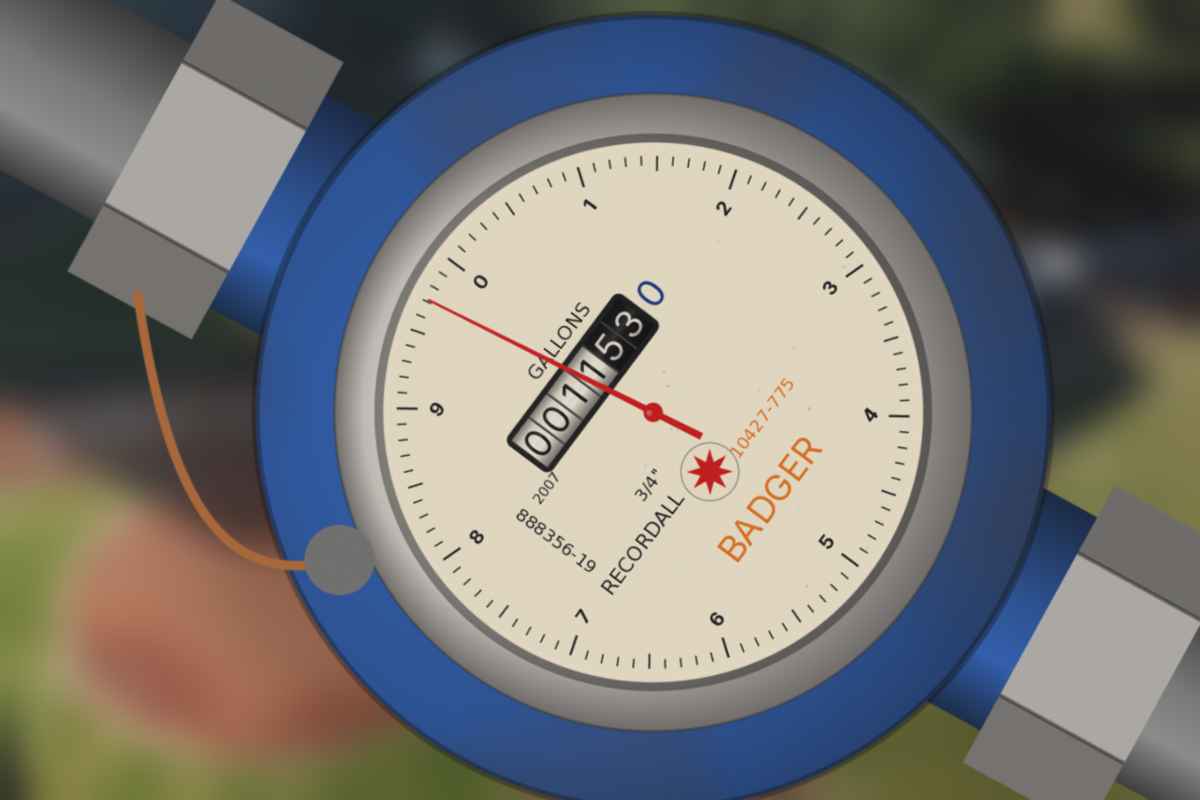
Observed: 11529.7; gal
